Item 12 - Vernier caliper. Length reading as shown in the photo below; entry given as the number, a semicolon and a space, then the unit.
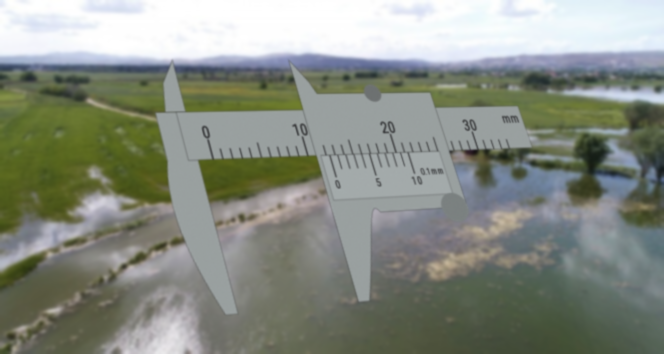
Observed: 12.4; mm
